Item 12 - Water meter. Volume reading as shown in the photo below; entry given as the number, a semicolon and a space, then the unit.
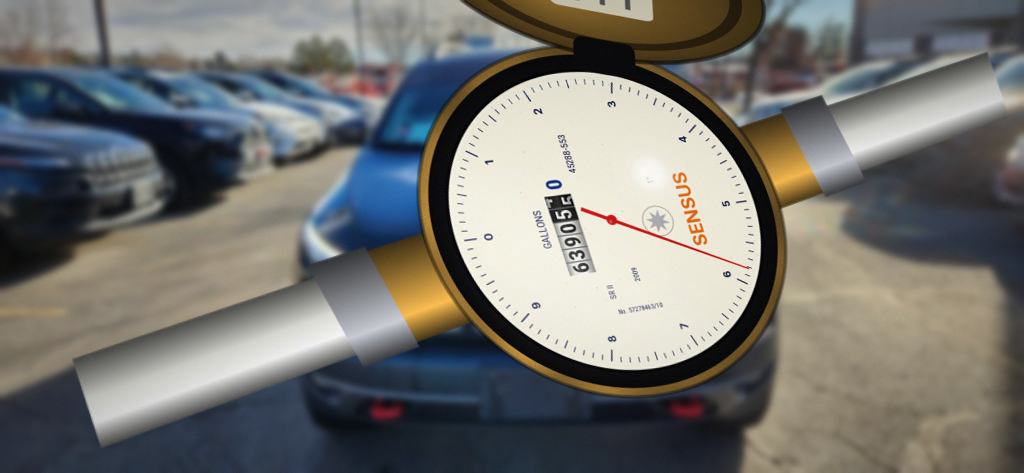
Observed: 6390545.8; gal
